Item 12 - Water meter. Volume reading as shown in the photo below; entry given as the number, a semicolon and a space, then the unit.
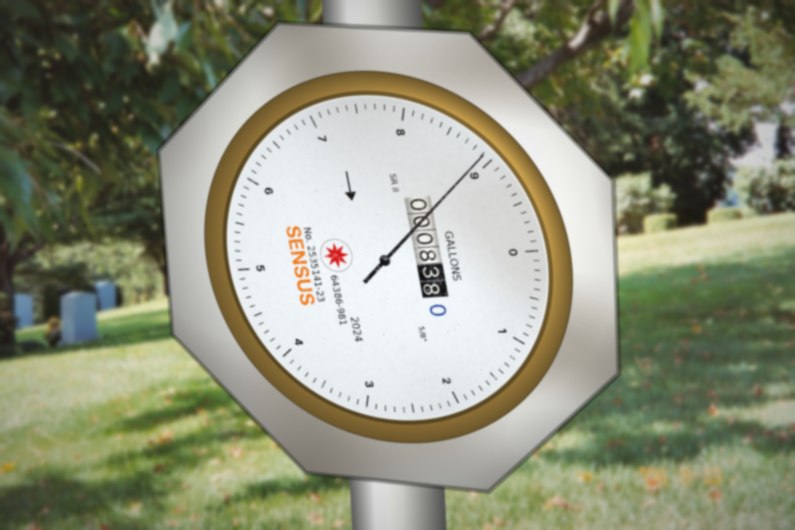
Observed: 8378.9; gal
